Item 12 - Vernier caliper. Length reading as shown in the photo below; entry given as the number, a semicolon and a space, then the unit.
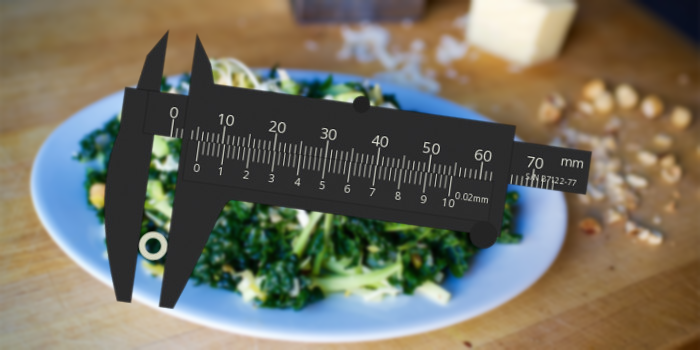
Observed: 5.5; mm
